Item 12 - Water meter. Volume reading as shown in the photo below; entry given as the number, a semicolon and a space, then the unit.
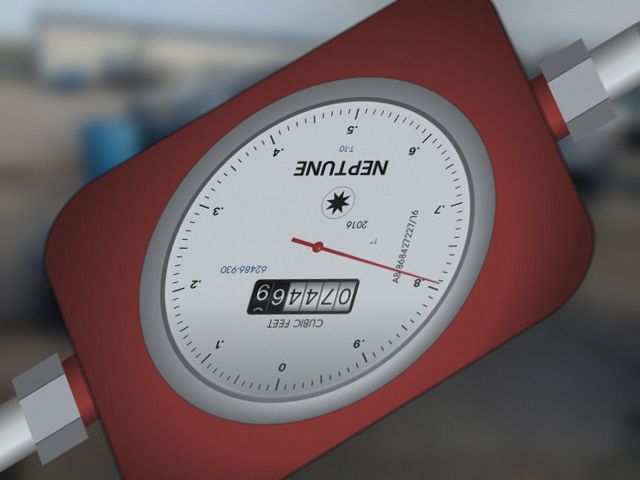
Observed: 74468.79; ft³
